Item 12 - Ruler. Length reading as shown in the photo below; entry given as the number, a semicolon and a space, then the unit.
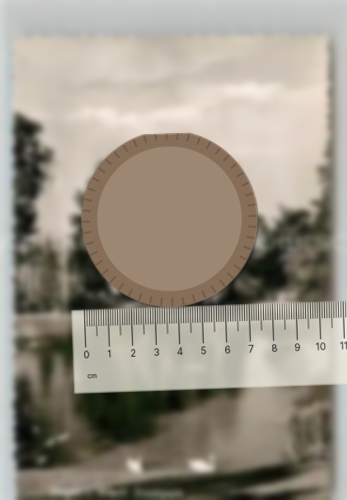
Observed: 7.5; cm
